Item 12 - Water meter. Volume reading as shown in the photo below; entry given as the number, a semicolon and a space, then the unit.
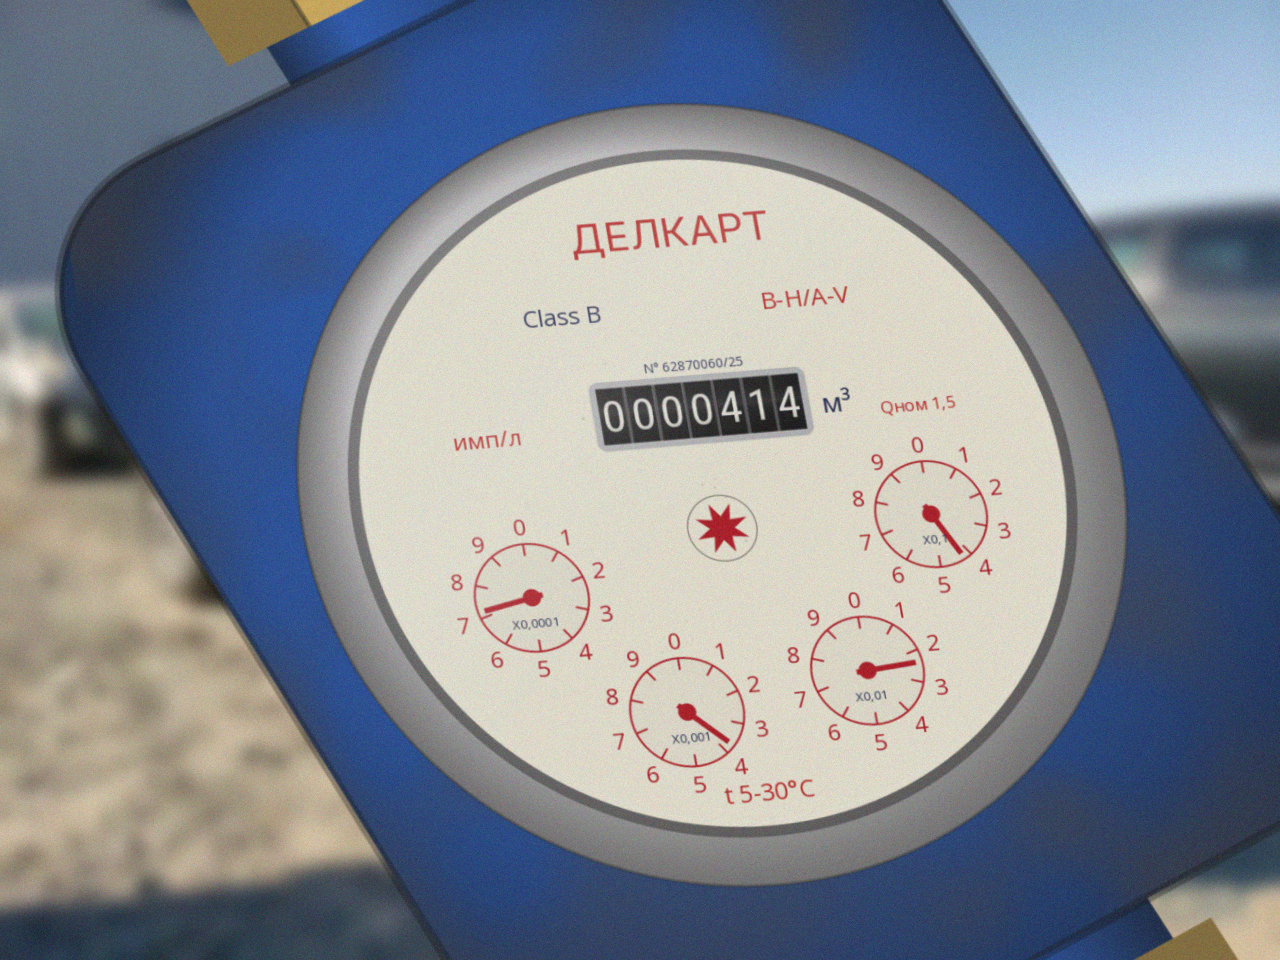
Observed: 414.4237; m³
